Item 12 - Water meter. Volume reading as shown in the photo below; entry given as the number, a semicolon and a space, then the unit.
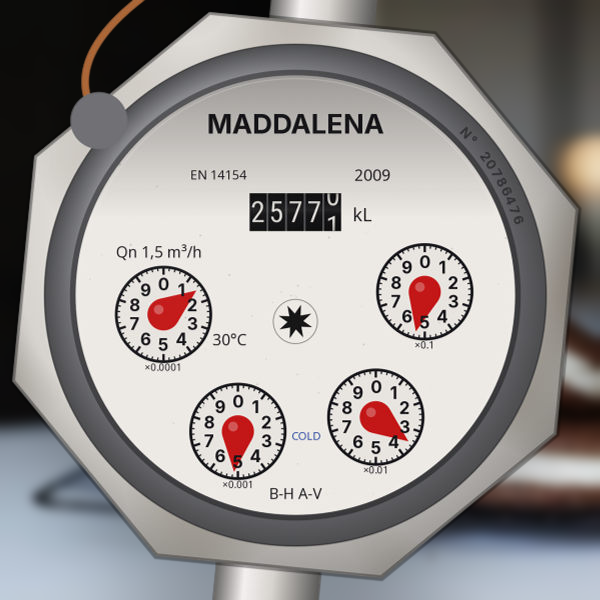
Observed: 25770.5351; kL
